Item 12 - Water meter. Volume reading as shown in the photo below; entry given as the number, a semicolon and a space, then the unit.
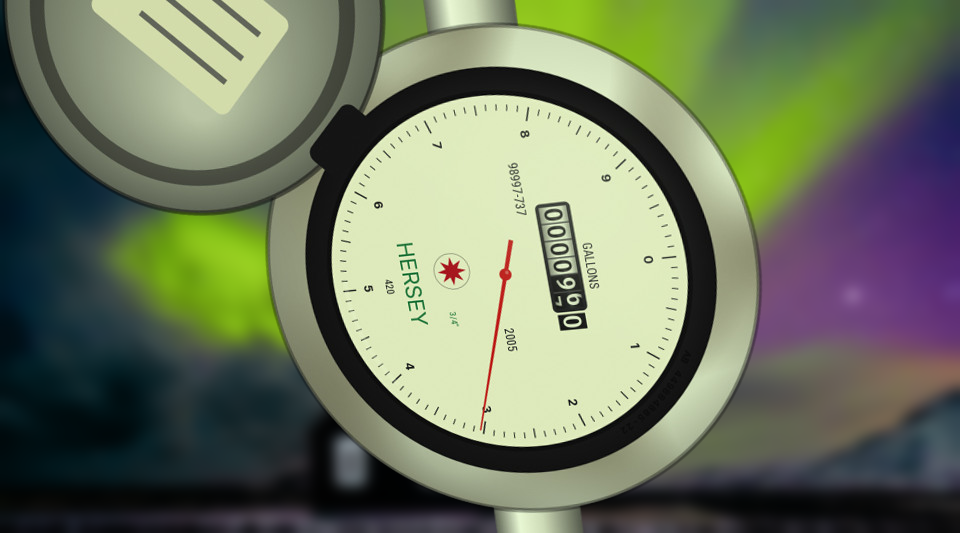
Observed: 963.0; gal
